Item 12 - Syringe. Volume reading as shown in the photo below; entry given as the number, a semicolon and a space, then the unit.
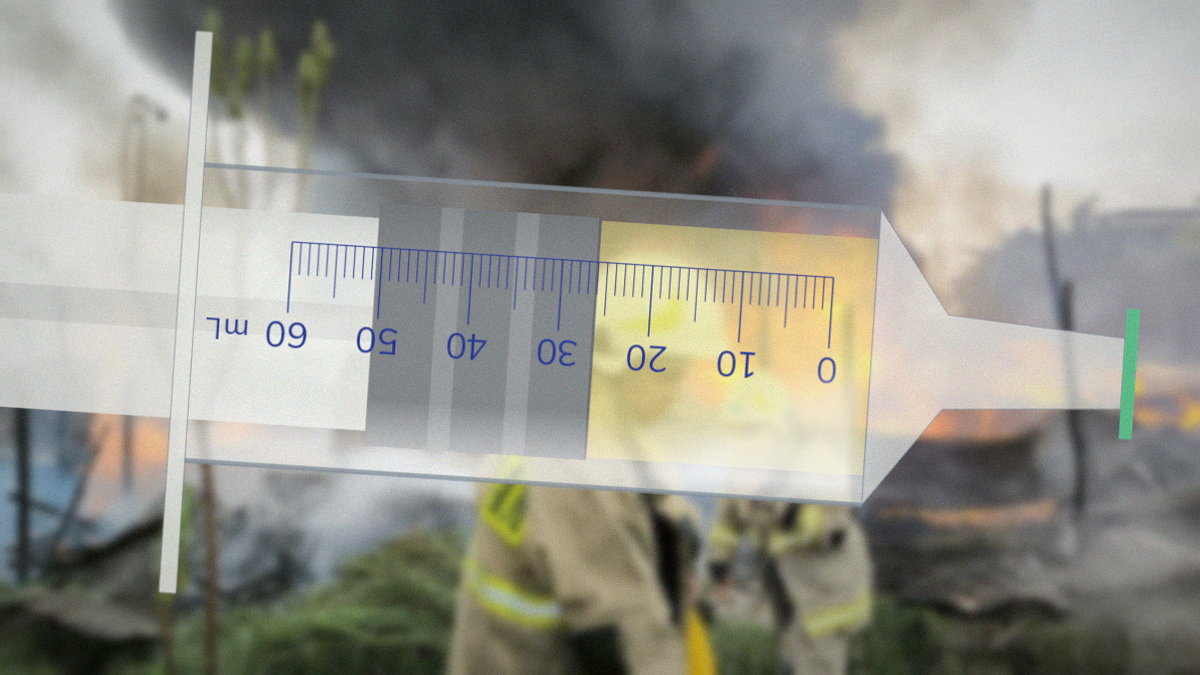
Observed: 26; mL
